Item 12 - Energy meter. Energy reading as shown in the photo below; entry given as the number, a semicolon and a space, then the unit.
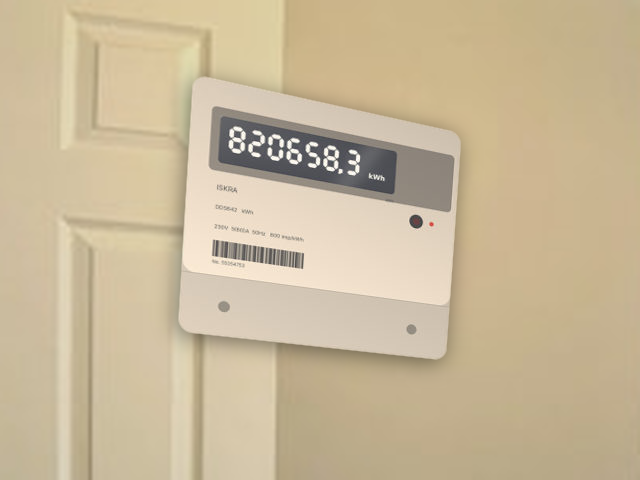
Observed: 820658.3; kWh
